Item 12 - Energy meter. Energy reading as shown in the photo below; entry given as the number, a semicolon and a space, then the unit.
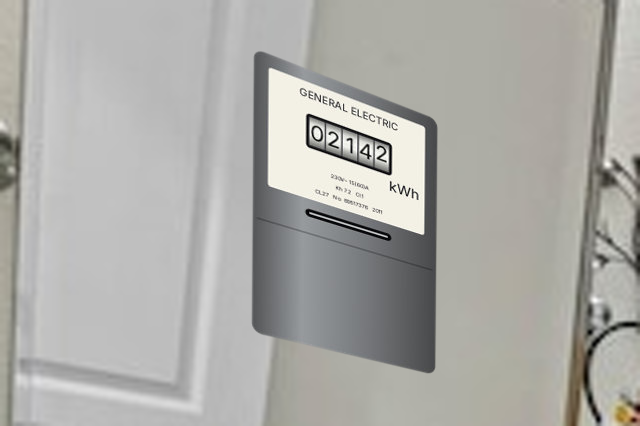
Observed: 2142; kWh
